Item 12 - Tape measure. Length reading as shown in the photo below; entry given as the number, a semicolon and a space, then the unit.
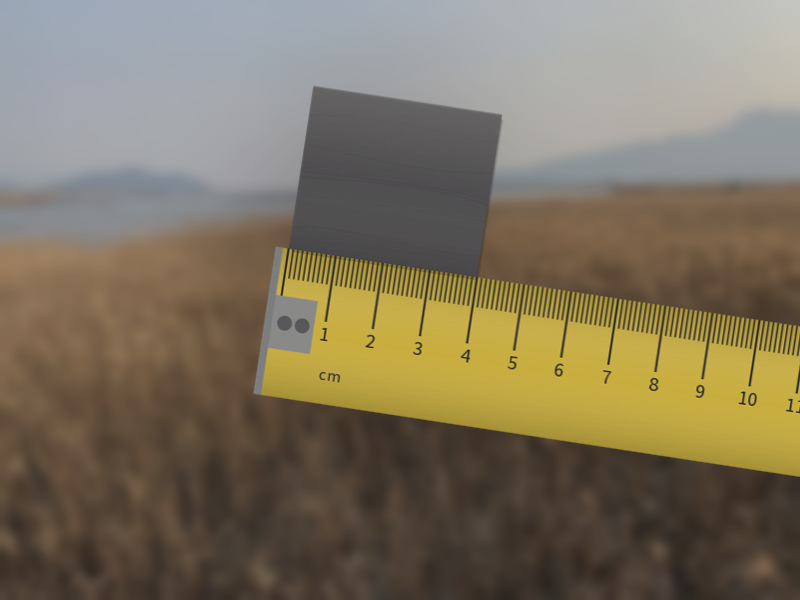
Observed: 4; cm
